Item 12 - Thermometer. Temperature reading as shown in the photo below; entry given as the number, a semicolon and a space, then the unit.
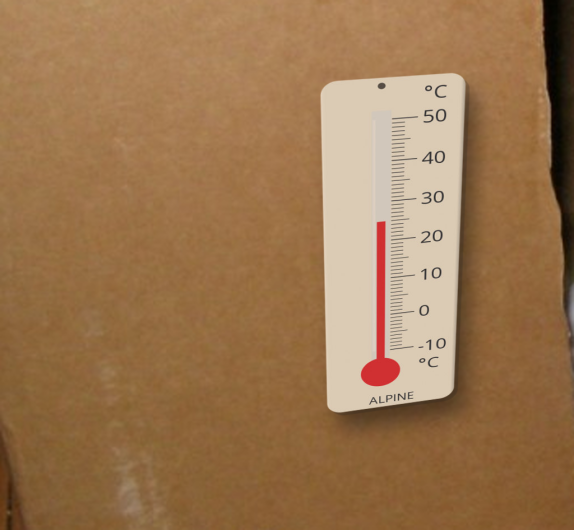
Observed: 25; °C
